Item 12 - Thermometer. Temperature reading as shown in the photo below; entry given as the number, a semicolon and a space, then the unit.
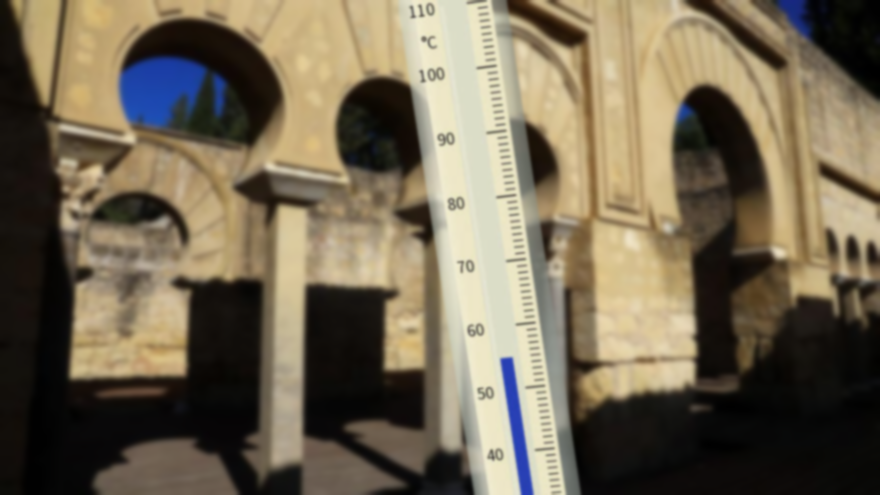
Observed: 55; °C
